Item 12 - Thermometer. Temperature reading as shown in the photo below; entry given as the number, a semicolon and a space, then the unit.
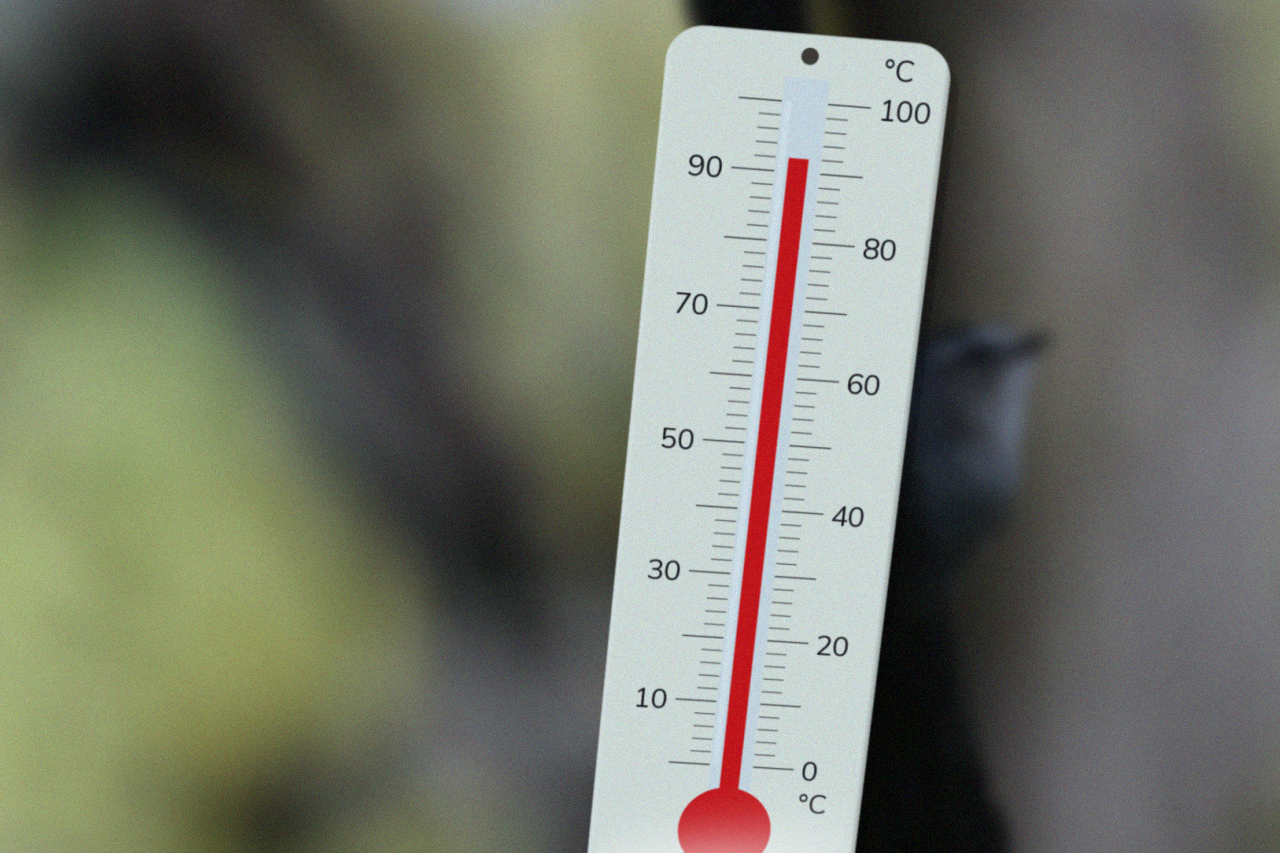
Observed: 92; °C
